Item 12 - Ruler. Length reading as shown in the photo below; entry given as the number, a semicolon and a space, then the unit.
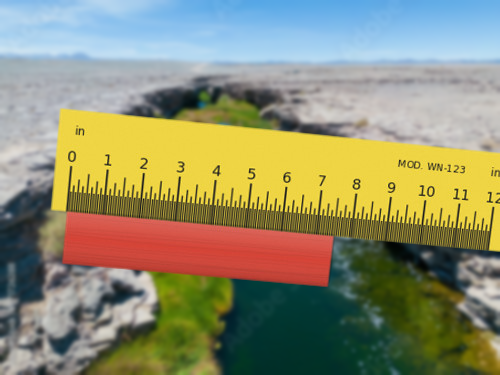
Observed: 7.5; in
